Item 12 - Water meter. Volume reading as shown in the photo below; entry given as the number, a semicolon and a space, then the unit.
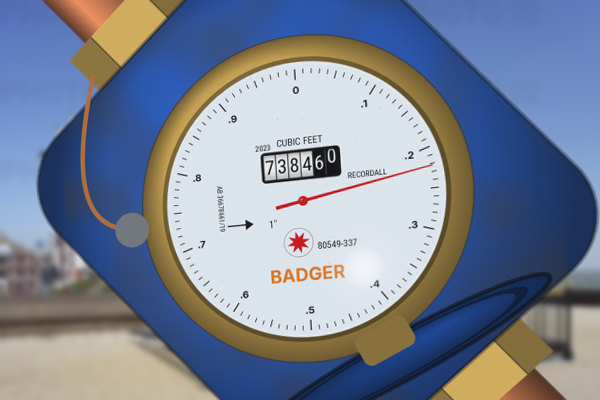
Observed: 738460.22; ft³
